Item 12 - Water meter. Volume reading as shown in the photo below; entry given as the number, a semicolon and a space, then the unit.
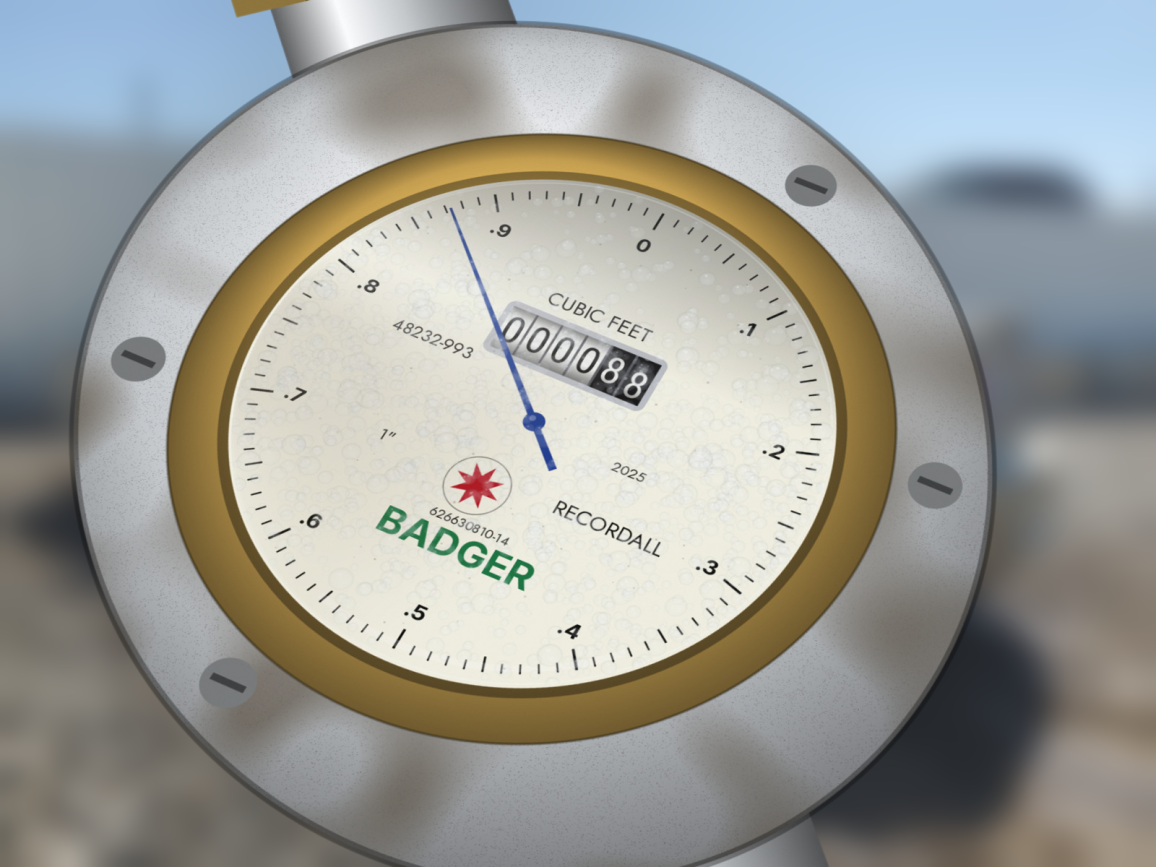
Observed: 87.87; ft³
